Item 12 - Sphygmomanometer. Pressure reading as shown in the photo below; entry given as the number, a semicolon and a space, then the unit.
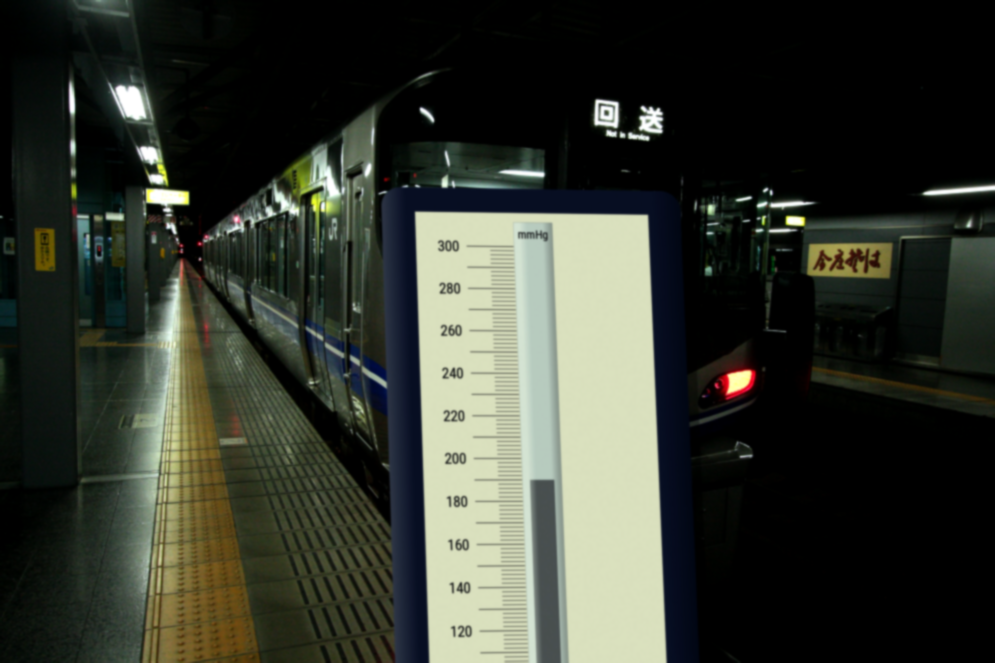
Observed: 190; mmHg
